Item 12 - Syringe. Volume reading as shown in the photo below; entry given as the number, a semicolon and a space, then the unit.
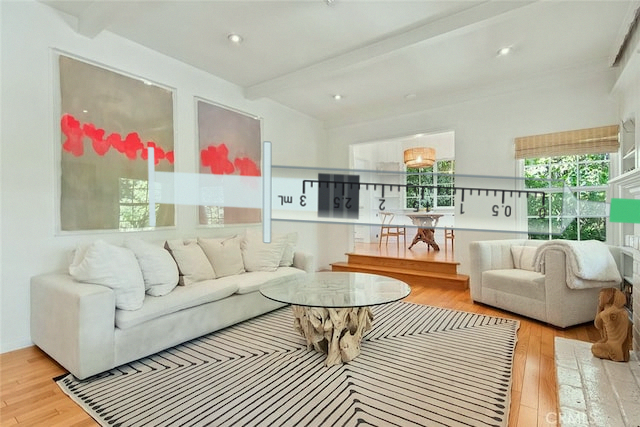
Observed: 2.3; mL
